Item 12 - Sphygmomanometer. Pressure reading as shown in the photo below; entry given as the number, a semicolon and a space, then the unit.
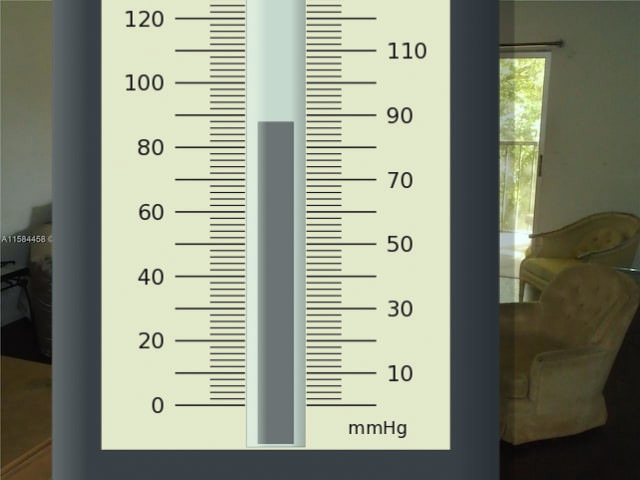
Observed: 88; mmHg
